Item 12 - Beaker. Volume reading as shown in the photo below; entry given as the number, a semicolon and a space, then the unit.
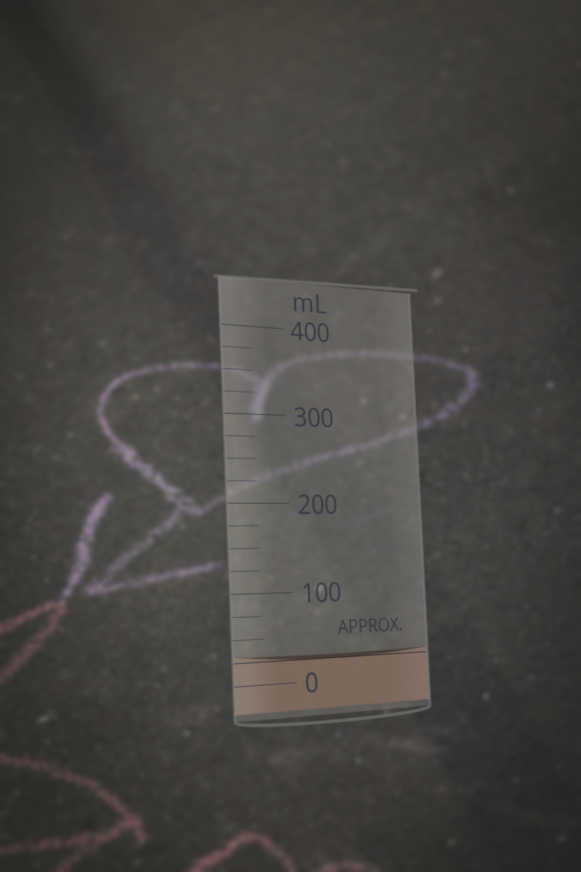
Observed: 25; mL
